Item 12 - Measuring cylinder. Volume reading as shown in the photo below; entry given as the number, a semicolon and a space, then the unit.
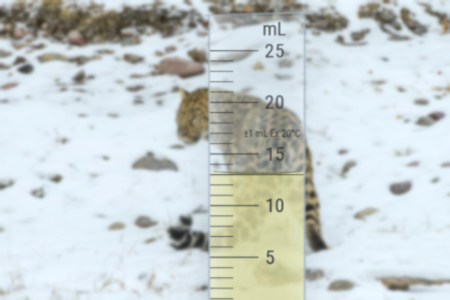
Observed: 13; mL
